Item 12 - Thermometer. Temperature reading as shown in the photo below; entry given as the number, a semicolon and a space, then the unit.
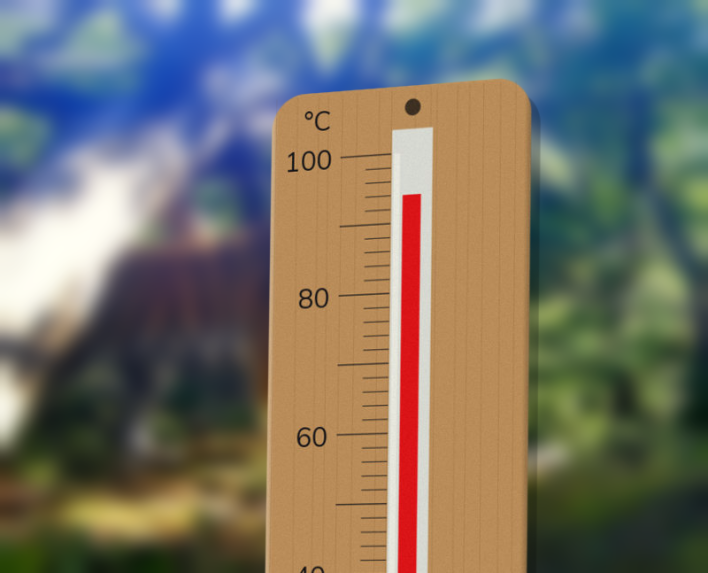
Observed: 94; °C
